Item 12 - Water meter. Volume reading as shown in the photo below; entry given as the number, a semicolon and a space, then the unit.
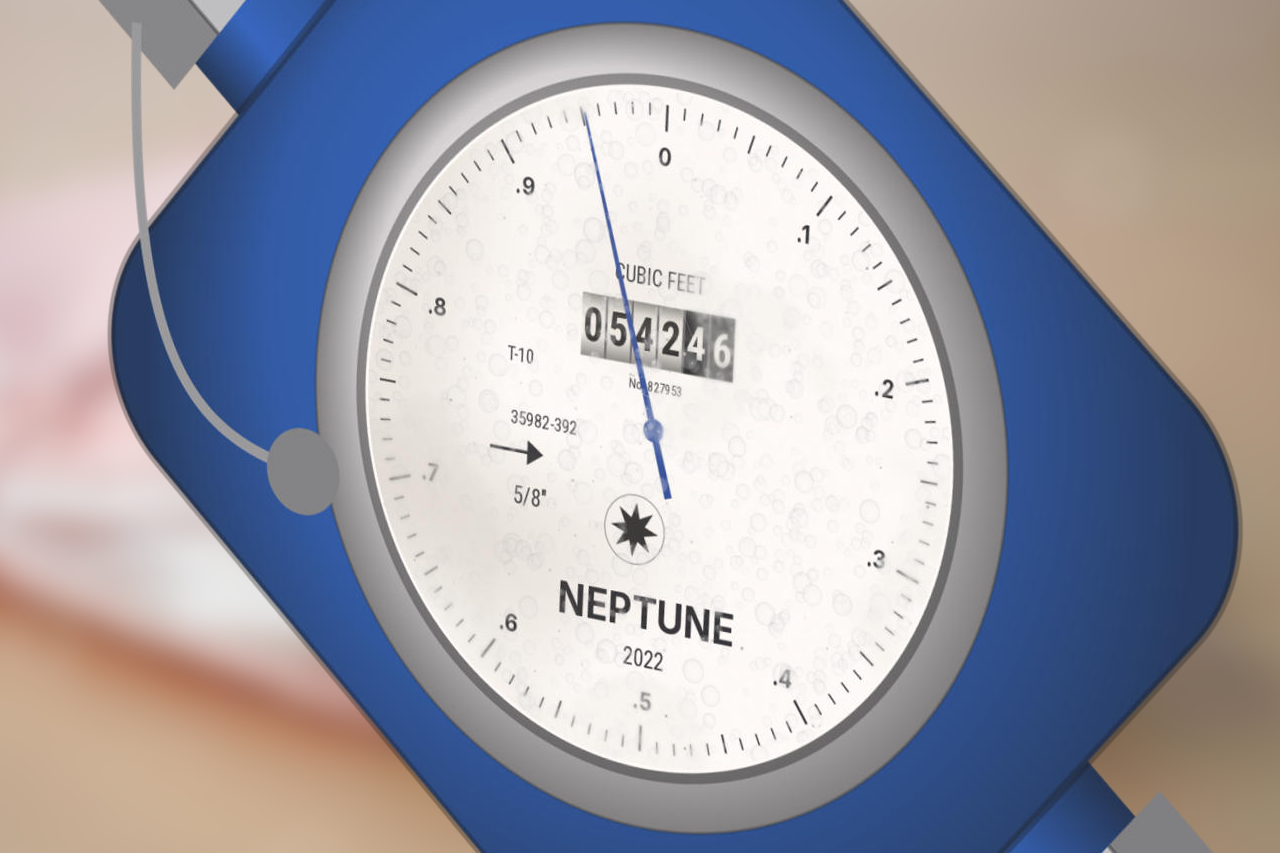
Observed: 54245.95; ft³
